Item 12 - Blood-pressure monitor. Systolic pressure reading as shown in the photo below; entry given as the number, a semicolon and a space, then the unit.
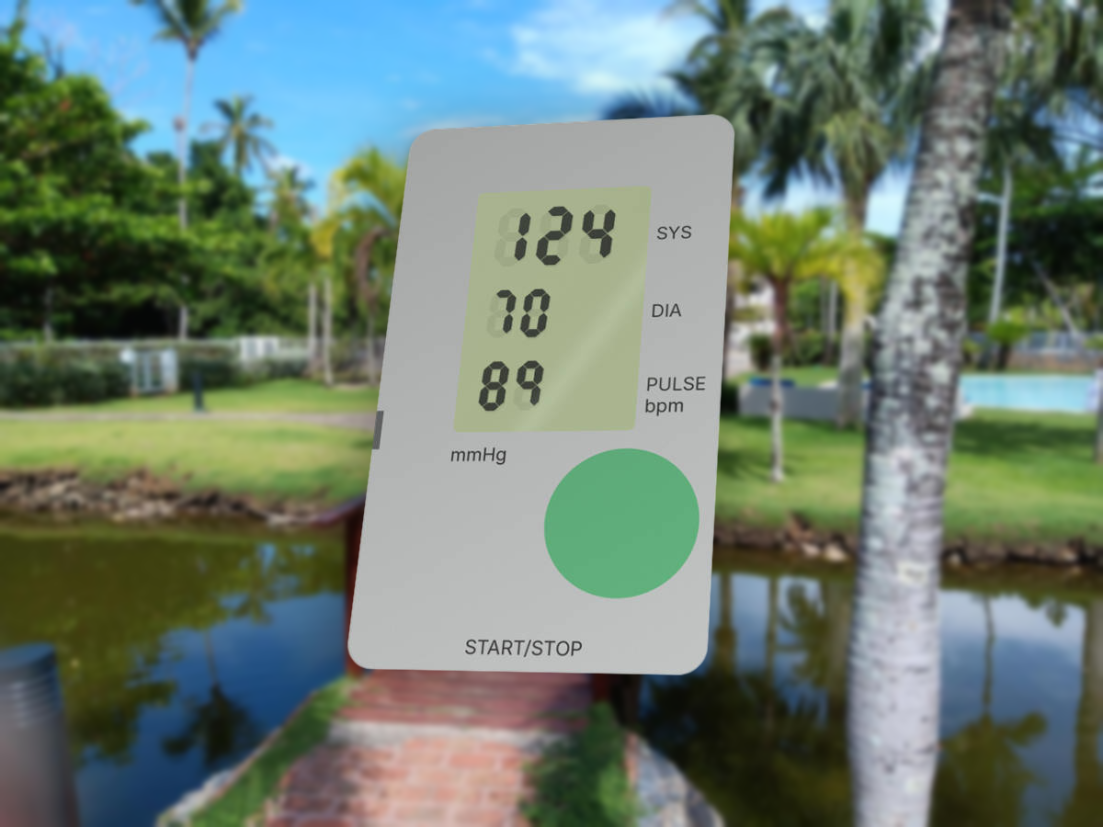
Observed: 124; mmHg
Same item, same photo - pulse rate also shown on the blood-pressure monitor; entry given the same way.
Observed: 89; bpm
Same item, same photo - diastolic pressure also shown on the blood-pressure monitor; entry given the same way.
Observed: 70; mmHg
